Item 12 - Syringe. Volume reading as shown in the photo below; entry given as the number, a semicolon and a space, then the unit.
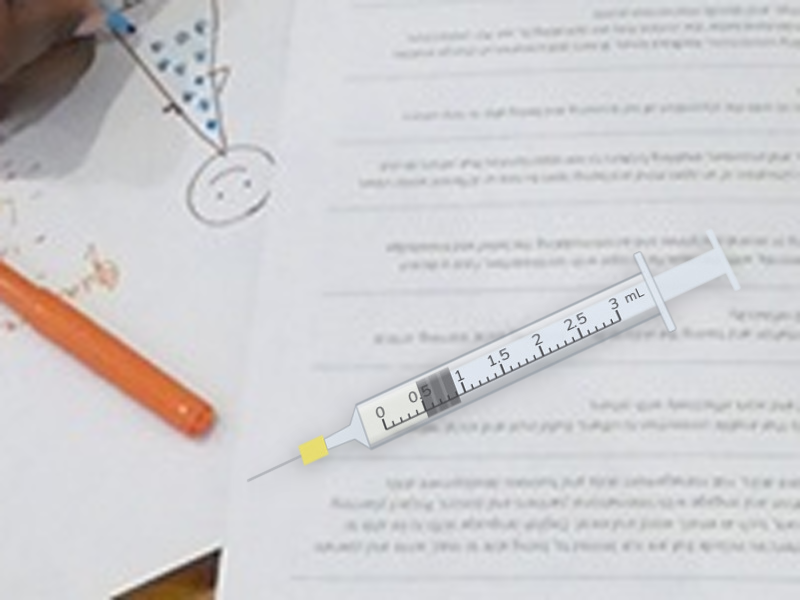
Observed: 0.5; mL
